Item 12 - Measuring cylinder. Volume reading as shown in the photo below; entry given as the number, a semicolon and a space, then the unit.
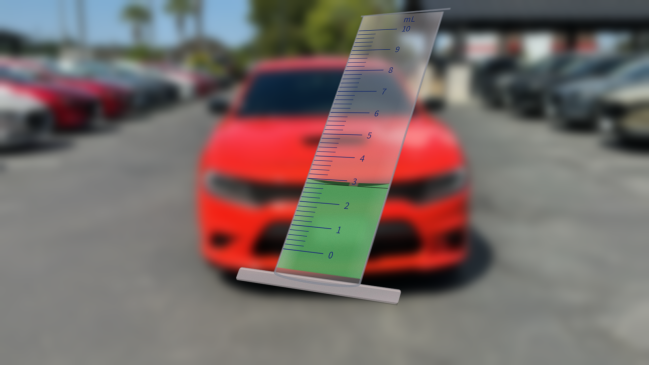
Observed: 2.8; mL
